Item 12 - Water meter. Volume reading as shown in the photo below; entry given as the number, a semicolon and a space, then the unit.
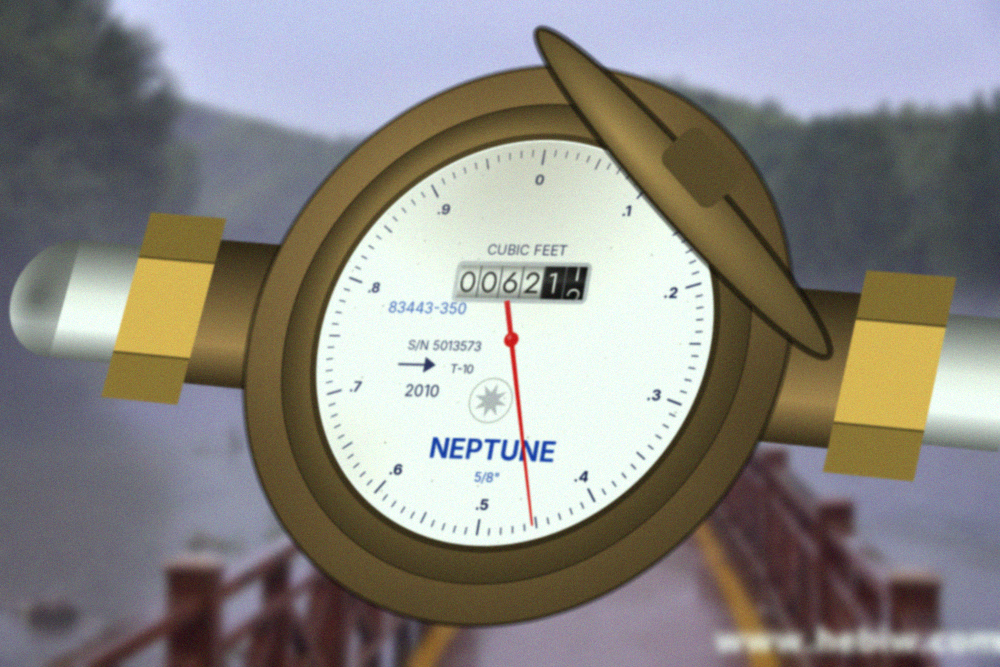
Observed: 6211.45; ft³
